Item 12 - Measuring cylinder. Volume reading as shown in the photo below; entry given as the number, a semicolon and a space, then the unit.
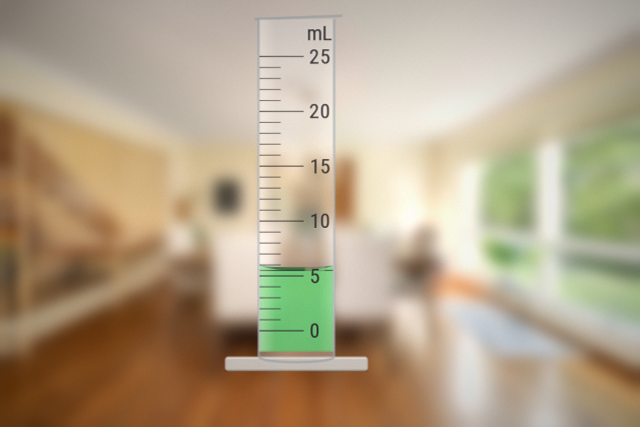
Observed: 5.5; mL
